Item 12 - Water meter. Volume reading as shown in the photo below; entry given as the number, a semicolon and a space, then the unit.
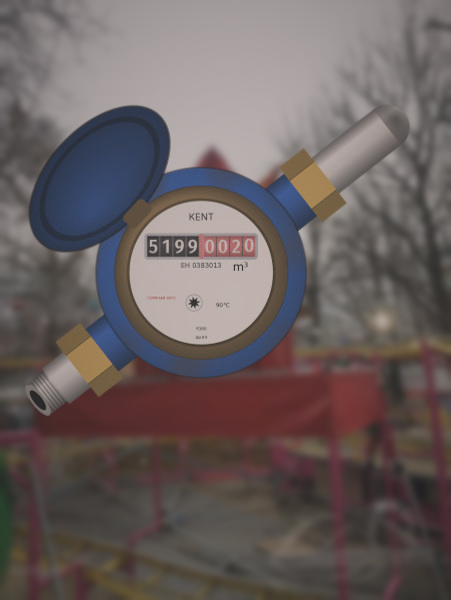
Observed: 5199.0020; m³
